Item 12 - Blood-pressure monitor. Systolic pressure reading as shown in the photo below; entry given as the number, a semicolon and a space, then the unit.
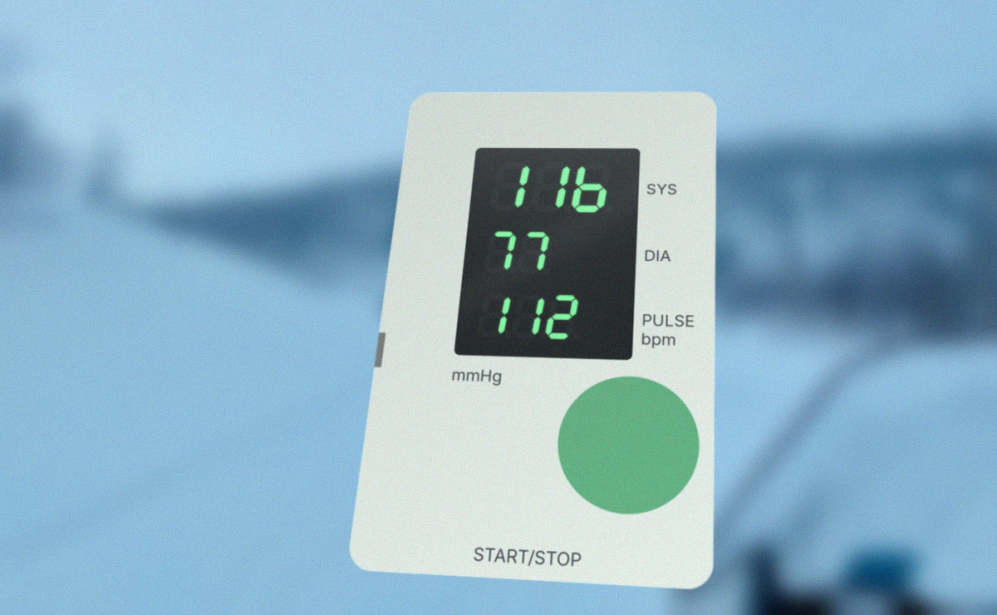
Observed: 116; mmHg
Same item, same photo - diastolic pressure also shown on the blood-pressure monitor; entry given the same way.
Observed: 77; mmHg
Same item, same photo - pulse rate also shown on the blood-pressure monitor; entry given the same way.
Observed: 112; bpm
